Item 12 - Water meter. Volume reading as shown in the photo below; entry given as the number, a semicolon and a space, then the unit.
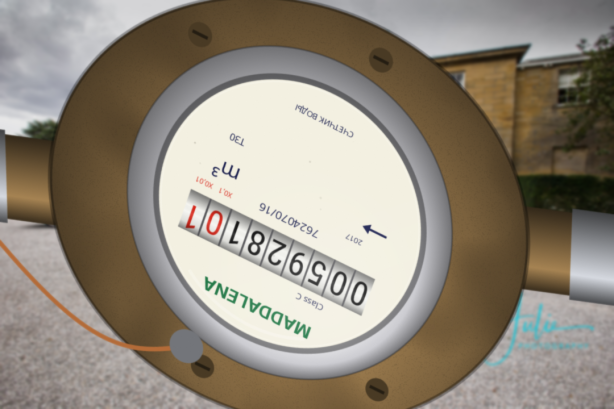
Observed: 59281.01; m³
